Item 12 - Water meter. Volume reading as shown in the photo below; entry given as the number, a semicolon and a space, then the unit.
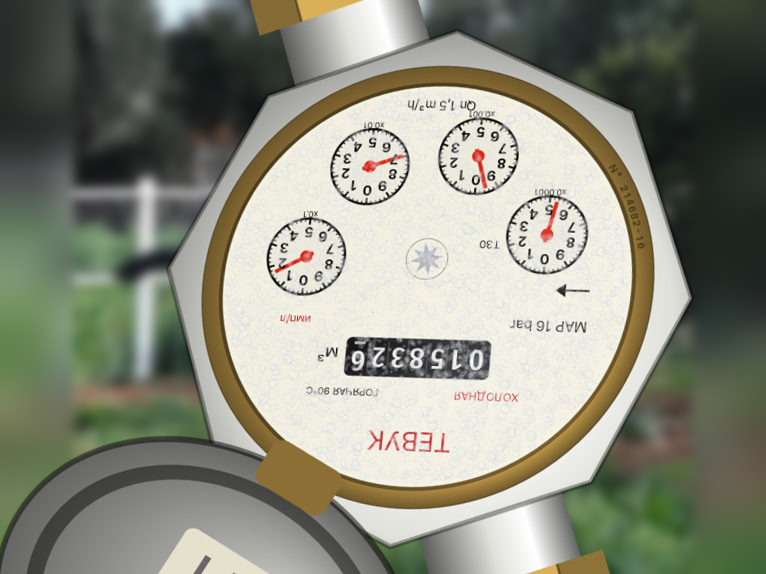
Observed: 158326.1695; m³
